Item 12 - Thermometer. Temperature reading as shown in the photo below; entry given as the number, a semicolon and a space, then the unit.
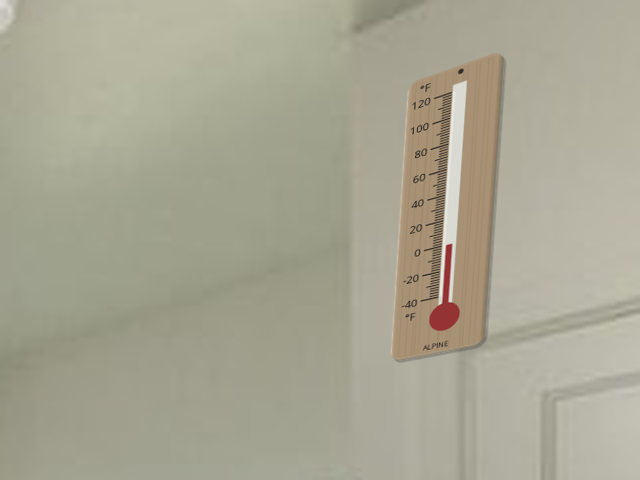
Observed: 0; °F
